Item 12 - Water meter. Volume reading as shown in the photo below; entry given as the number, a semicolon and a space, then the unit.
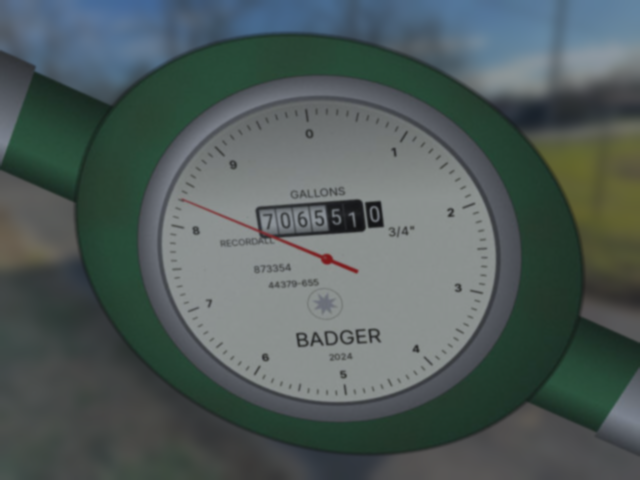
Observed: 7065508.3; gal
